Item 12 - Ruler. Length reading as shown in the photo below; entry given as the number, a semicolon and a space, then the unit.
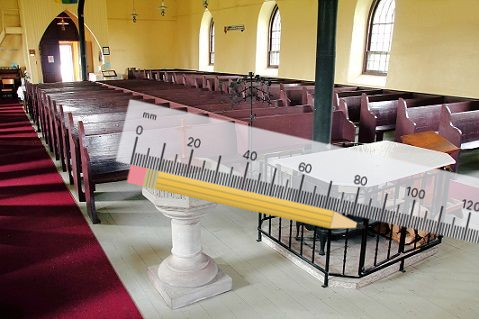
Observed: 85; mm
